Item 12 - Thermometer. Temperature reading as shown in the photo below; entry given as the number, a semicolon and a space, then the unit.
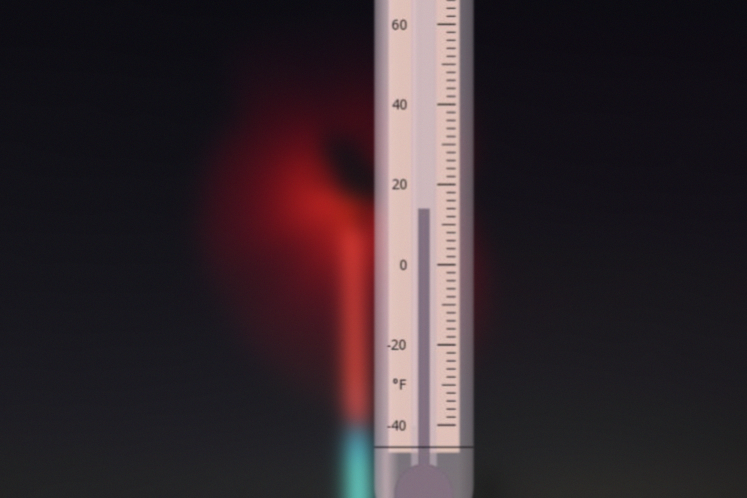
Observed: 14; °F
